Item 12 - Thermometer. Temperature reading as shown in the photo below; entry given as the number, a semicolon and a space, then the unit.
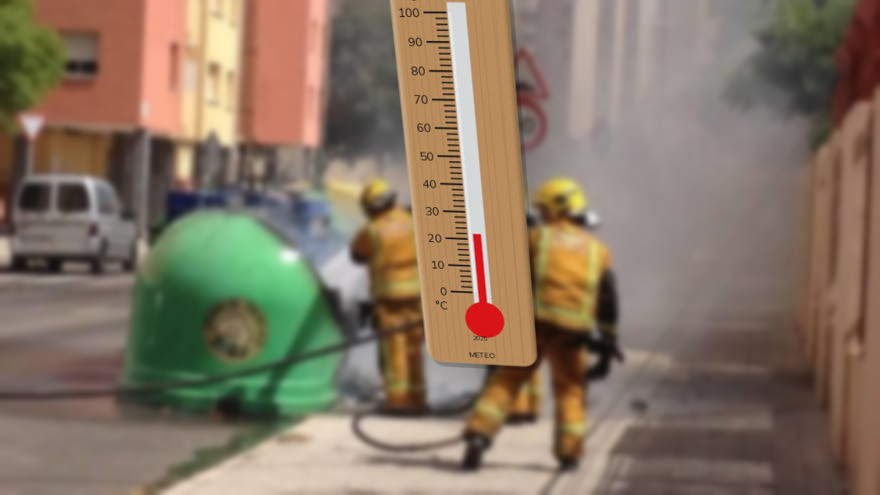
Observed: 22; °C
